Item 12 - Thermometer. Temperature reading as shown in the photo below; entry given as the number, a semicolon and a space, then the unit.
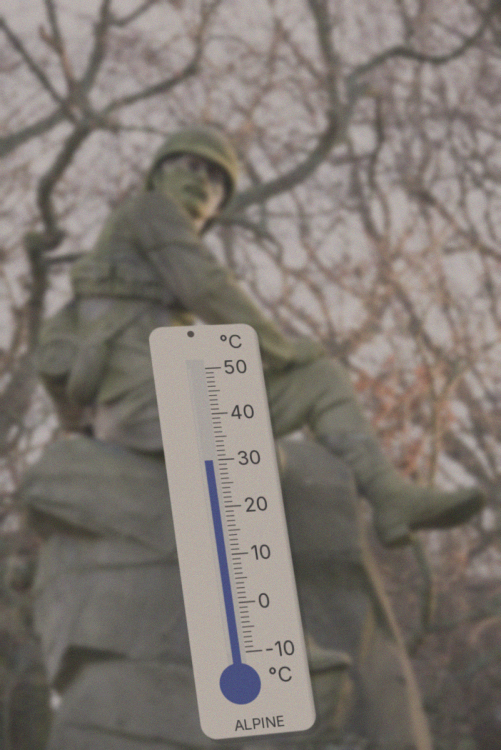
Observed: 30; °C
